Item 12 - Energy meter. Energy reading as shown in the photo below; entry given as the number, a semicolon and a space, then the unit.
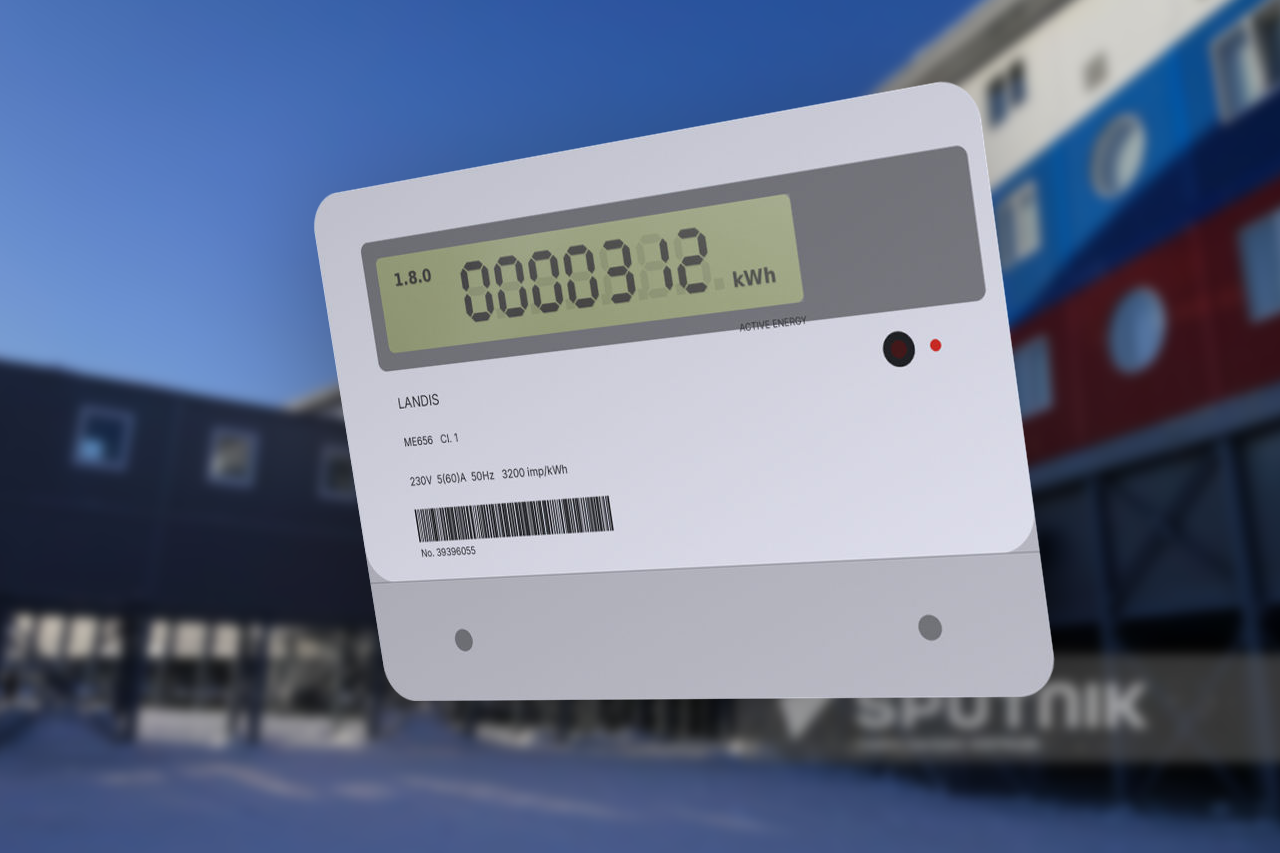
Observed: 312; kWh
